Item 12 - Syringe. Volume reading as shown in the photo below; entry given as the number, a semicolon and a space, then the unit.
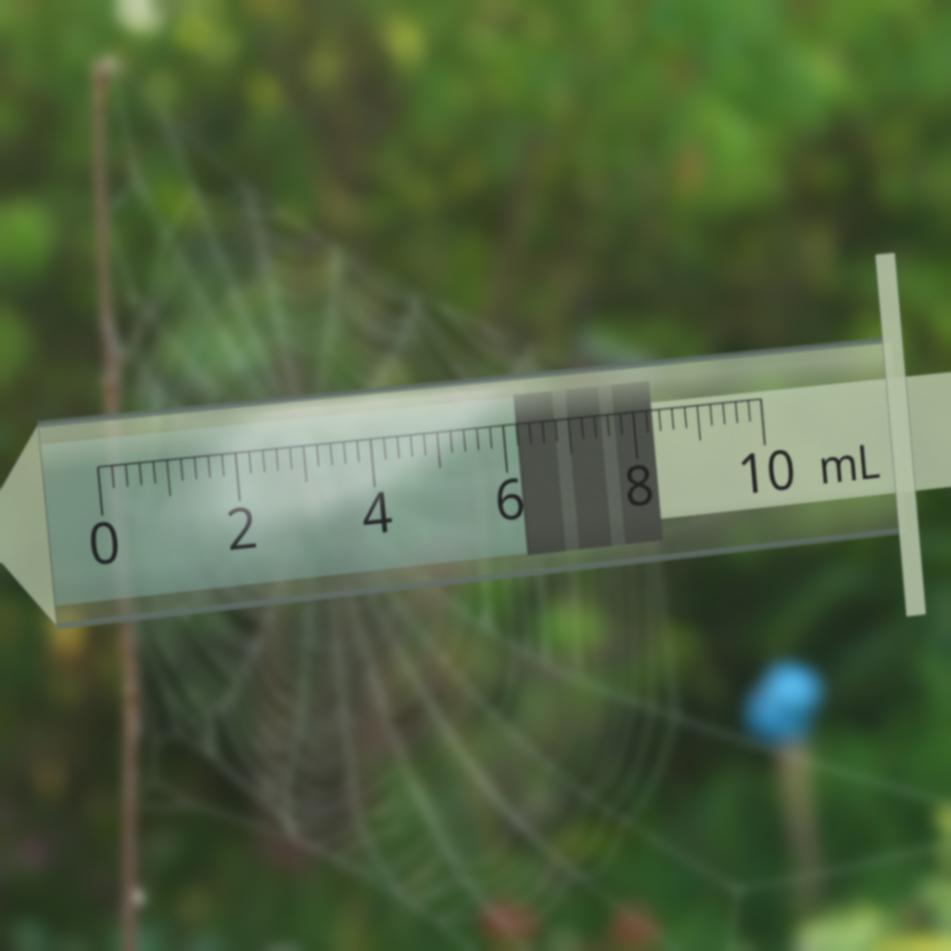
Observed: 6.2; mL
